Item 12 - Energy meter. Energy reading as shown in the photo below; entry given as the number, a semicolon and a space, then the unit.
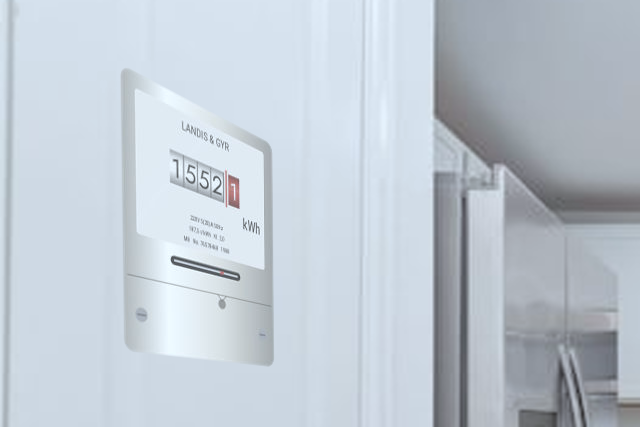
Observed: 1552.1; kWh
